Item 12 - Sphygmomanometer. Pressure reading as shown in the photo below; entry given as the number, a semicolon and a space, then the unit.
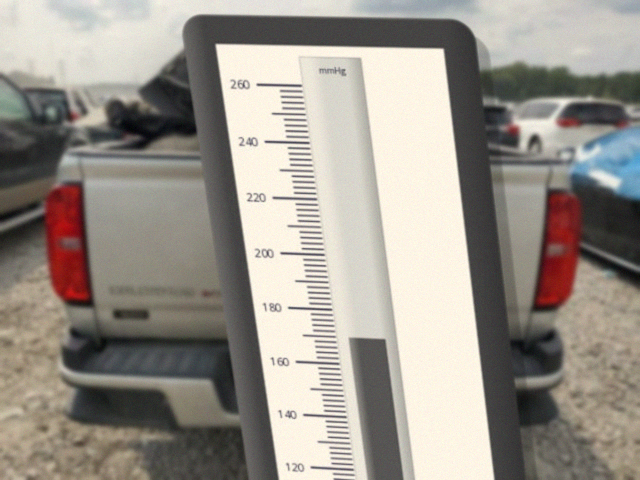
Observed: 170; mmHg
